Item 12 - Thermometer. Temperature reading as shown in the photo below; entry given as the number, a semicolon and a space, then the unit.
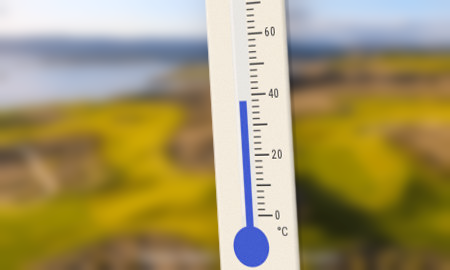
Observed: 38; °C
